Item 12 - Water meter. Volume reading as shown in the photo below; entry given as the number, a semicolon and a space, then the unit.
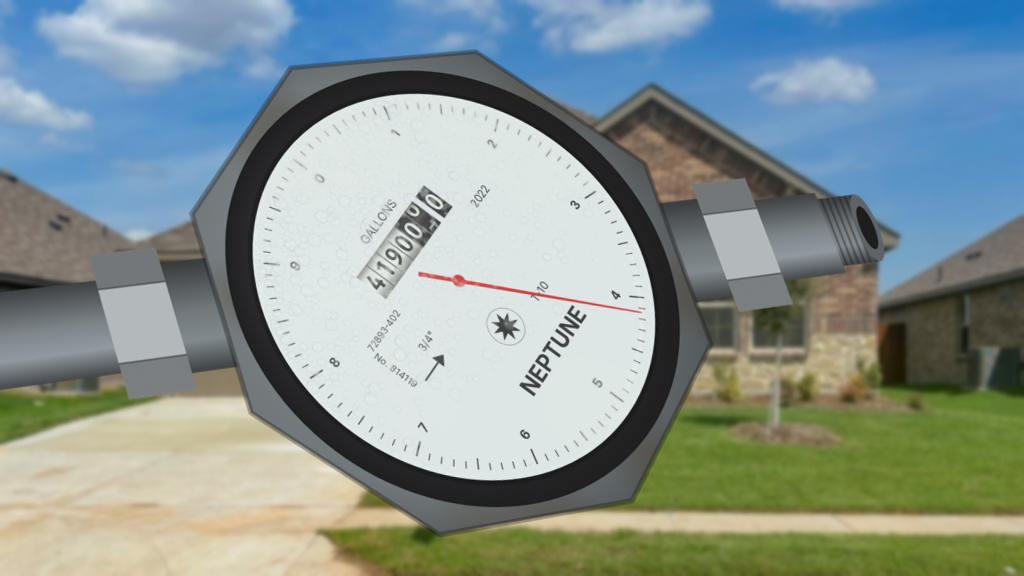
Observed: 4190064.1; gal
